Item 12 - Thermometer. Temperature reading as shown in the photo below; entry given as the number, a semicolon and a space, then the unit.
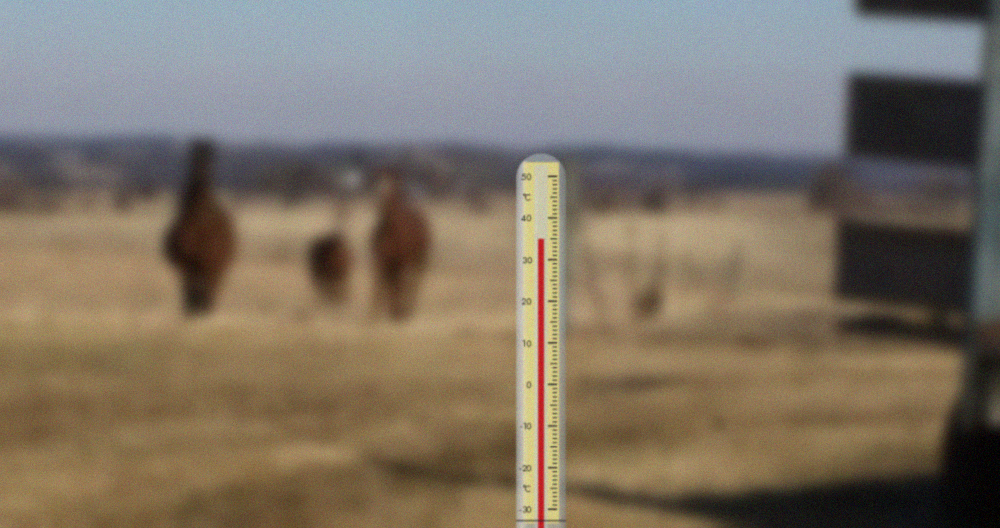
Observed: 35; °C
